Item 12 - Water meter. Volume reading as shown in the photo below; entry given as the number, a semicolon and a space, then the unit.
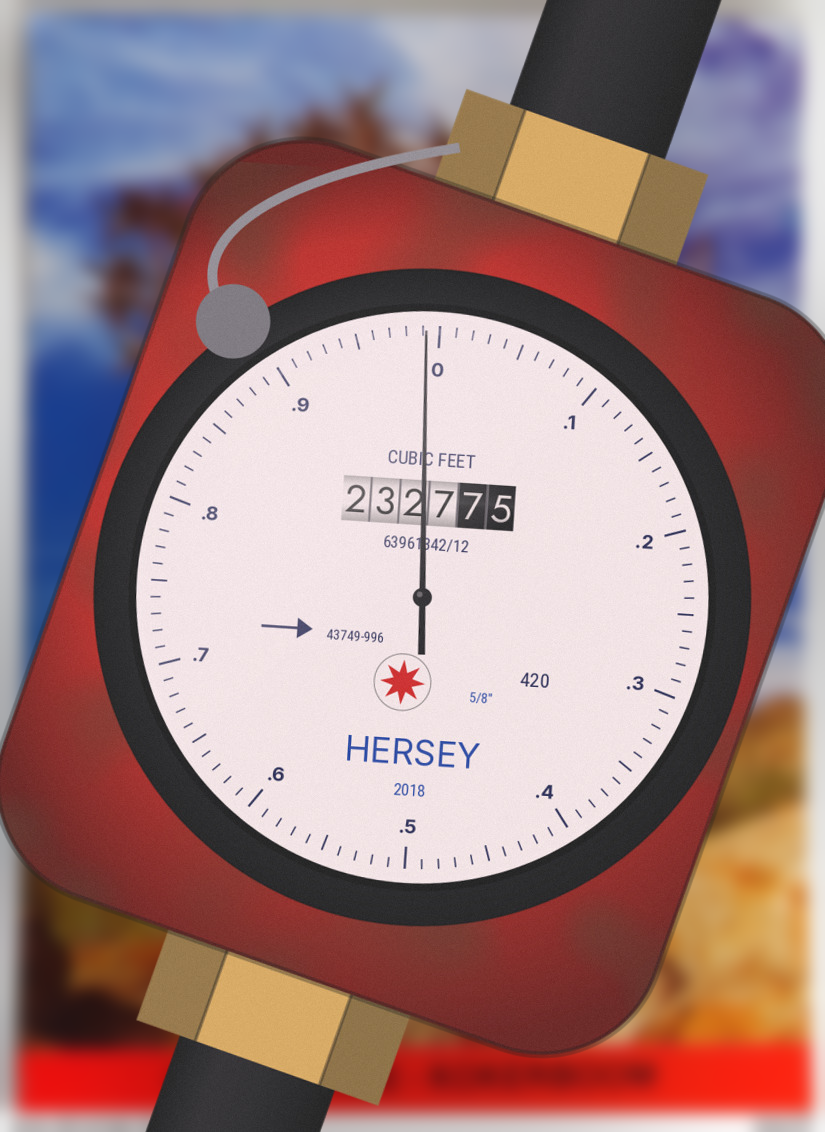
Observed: 232774.99; ft³
